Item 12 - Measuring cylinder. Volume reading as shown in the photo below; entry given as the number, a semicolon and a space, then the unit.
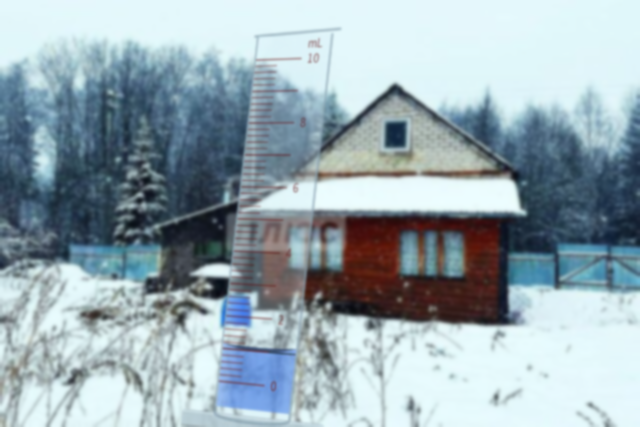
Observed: 1; mL
